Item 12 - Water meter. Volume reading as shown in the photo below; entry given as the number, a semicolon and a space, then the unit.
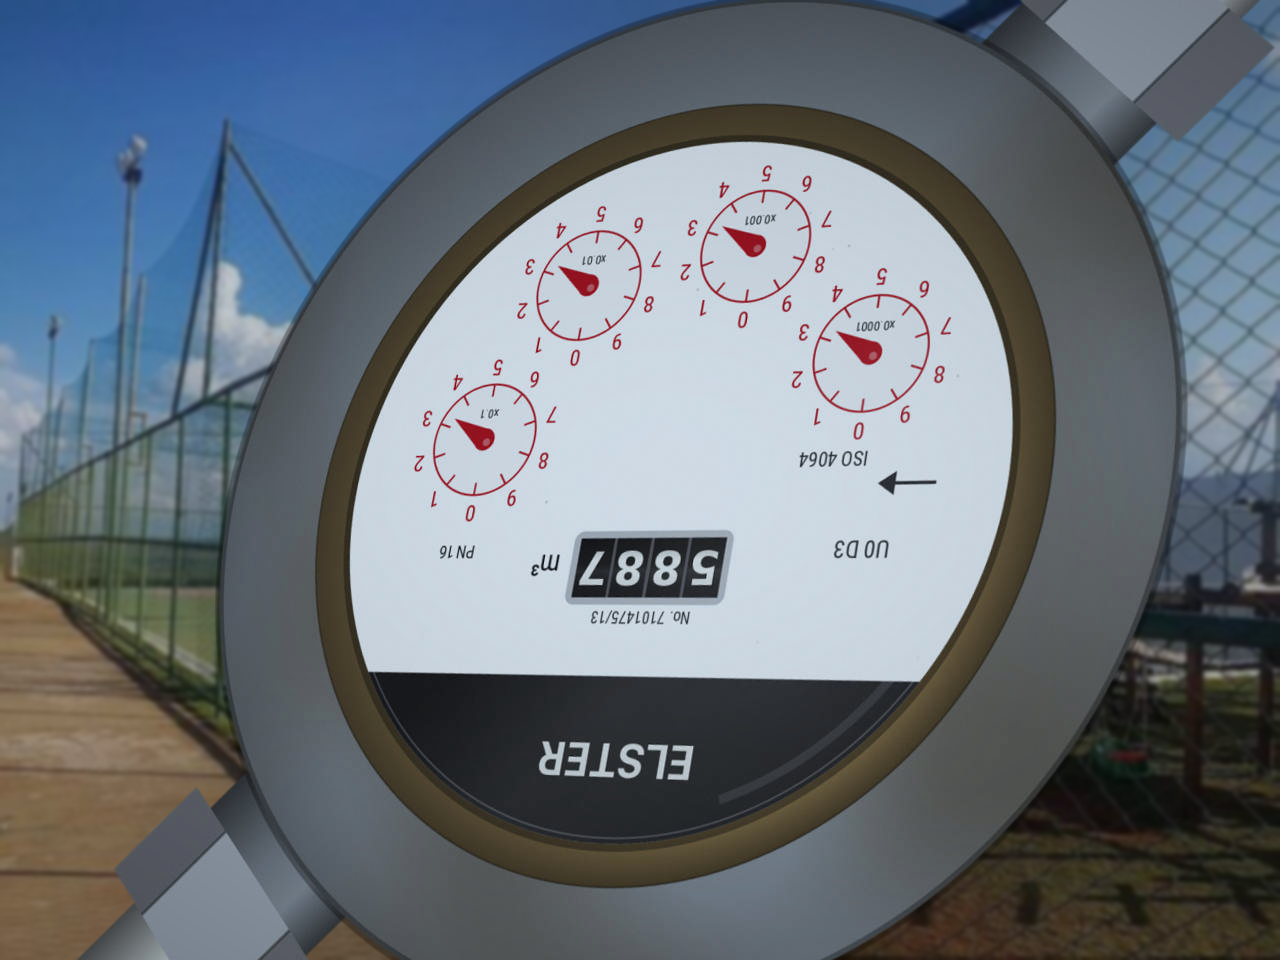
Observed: 5887.3333; m³
